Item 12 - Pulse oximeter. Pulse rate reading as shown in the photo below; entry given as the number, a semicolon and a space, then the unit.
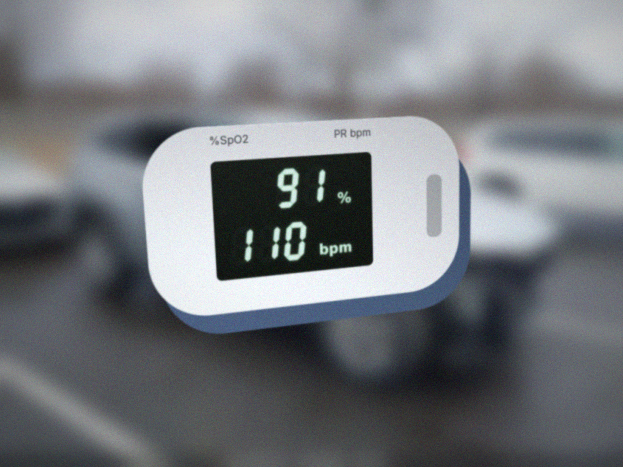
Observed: 110; bpm
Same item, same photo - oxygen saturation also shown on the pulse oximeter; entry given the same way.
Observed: 91; %
